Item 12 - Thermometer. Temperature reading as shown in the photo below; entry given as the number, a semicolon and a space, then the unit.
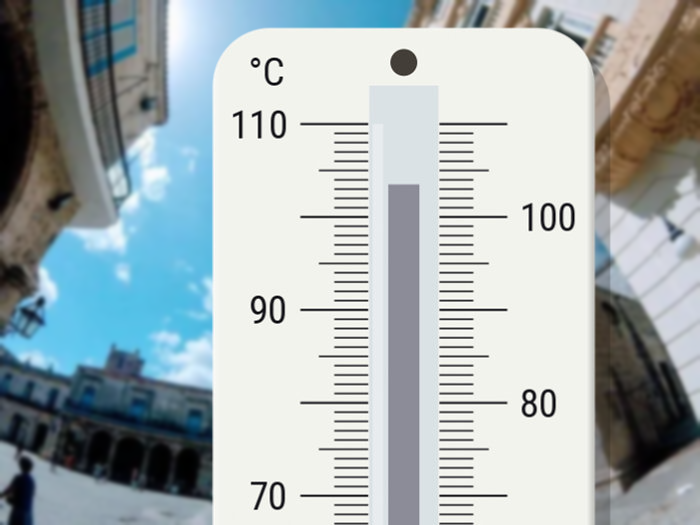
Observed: 103.5; °C
